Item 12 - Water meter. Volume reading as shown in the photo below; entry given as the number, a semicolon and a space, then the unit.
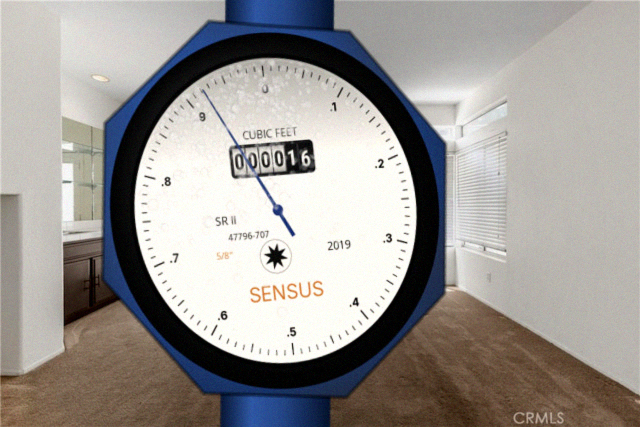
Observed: 15.92; ft³
